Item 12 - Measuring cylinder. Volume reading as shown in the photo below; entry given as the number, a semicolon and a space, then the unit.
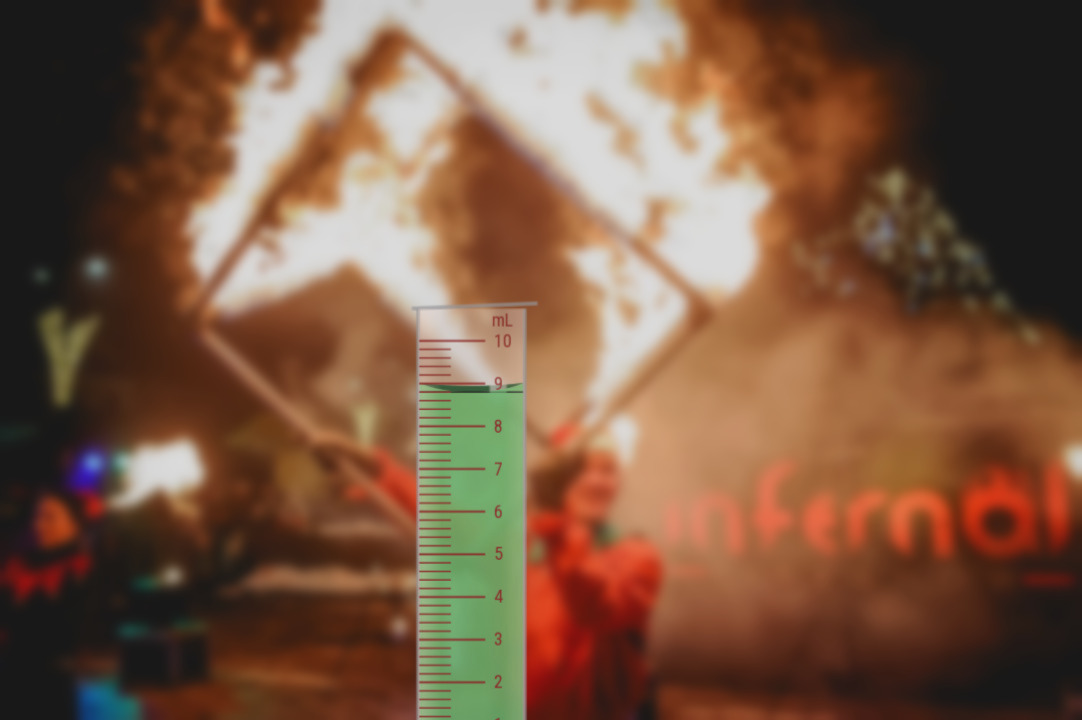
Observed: 8.8; mL
